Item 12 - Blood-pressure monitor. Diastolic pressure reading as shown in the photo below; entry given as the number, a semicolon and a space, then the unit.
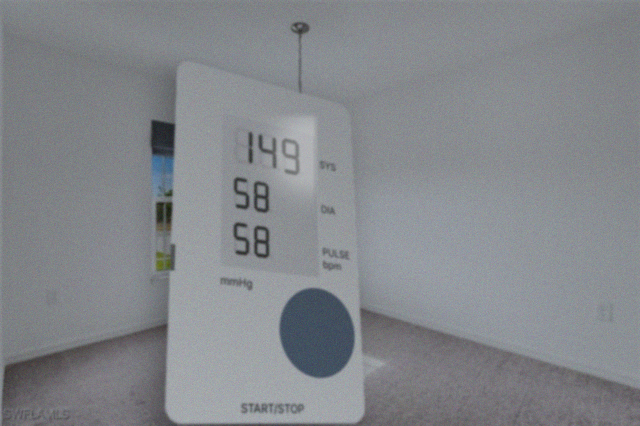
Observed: 58; mmHg
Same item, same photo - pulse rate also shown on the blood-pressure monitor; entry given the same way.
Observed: 58; bpm
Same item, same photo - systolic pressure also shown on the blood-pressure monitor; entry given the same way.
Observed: 149; mmHg
